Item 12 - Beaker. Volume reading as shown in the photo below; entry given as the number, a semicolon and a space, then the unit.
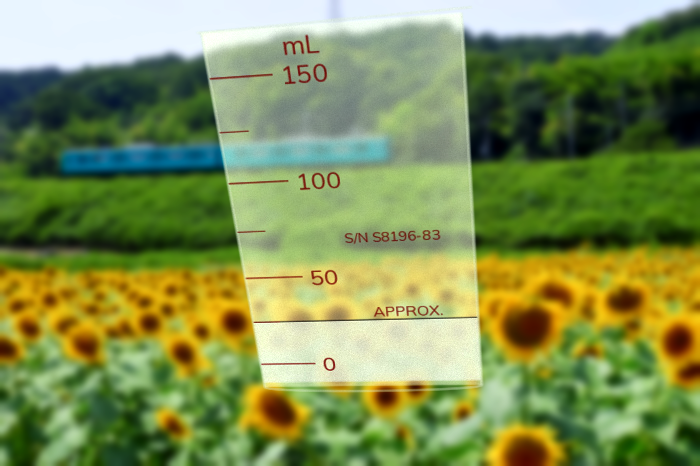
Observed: 25; mL
